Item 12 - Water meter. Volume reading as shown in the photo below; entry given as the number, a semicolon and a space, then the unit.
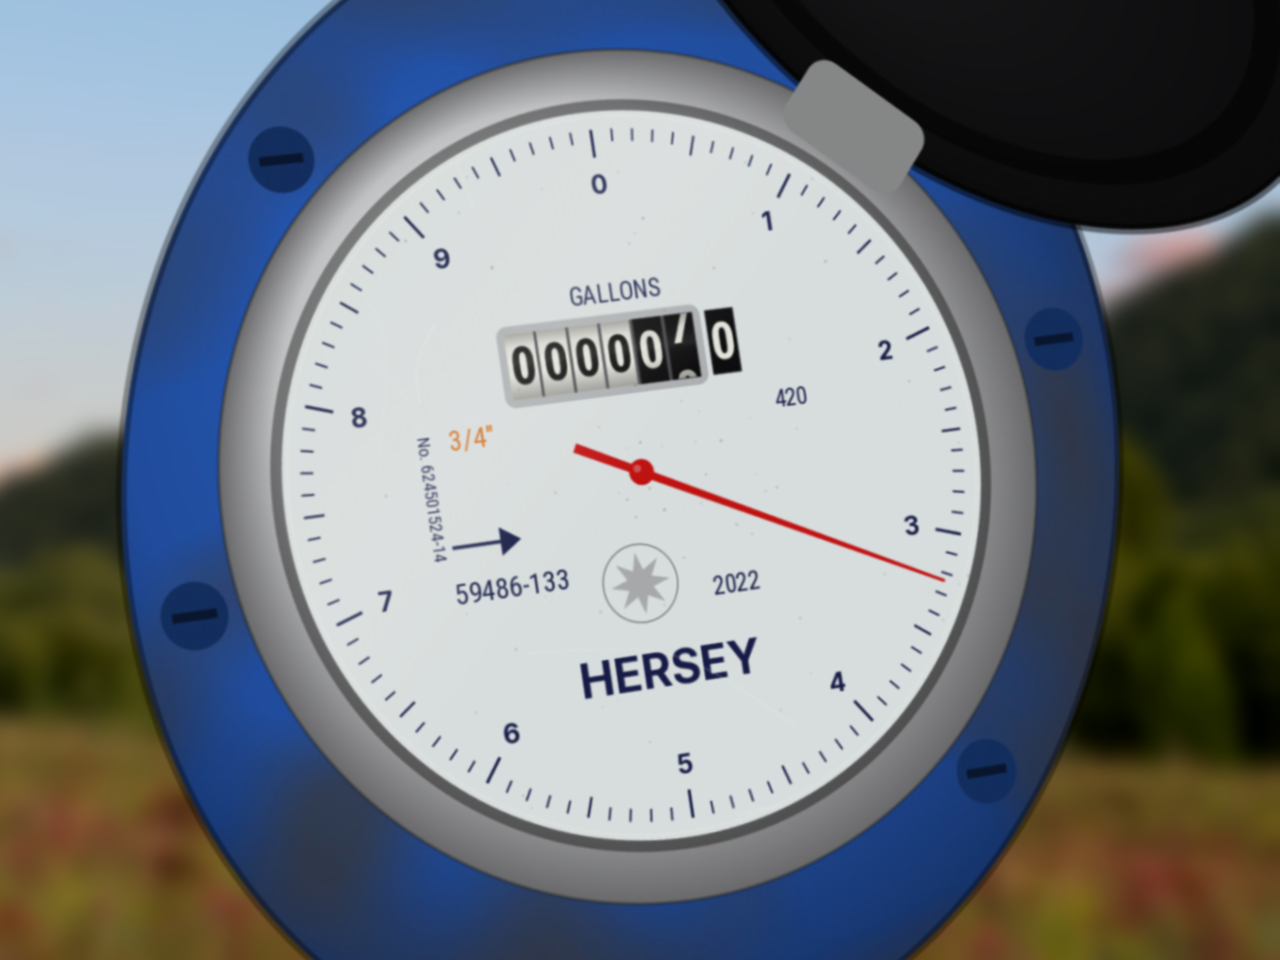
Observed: 73.2; gal
